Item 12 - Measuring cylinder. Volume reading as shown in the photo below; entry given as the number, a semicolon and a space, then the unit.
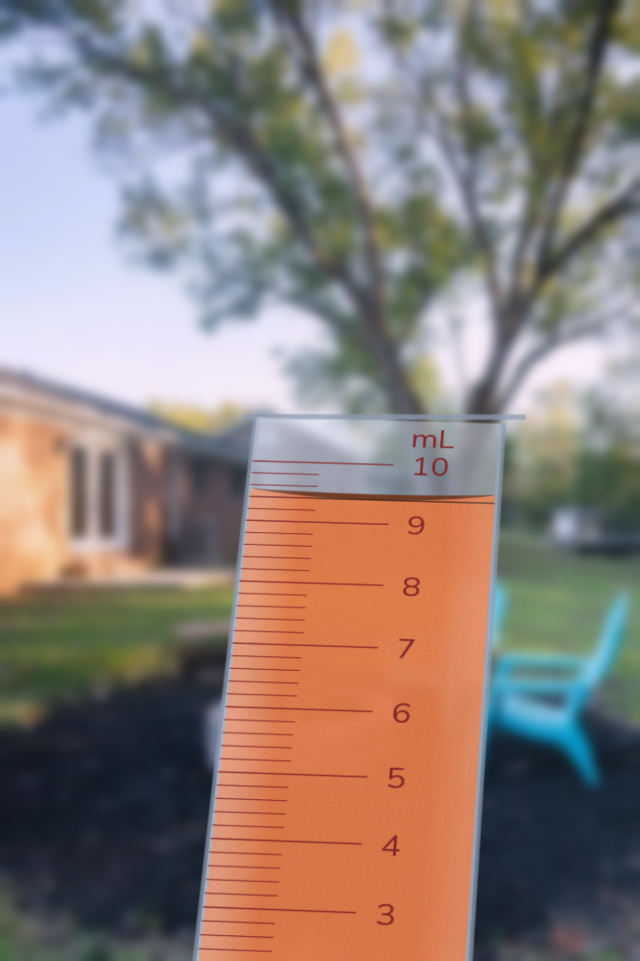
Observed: 9.4; mL
